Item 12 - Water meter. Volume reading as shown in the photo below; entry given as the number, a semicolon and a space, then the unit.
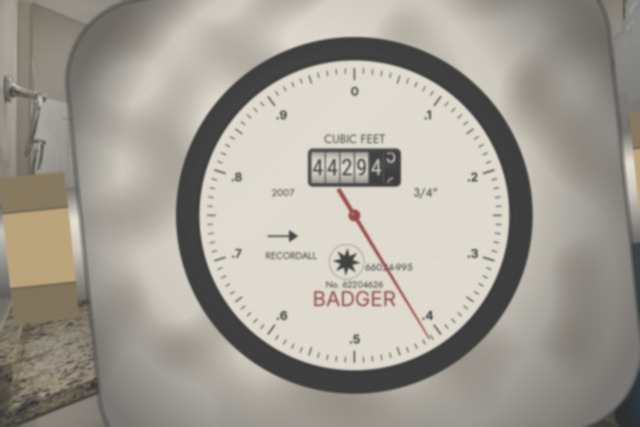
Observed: 442945.41; ft³
